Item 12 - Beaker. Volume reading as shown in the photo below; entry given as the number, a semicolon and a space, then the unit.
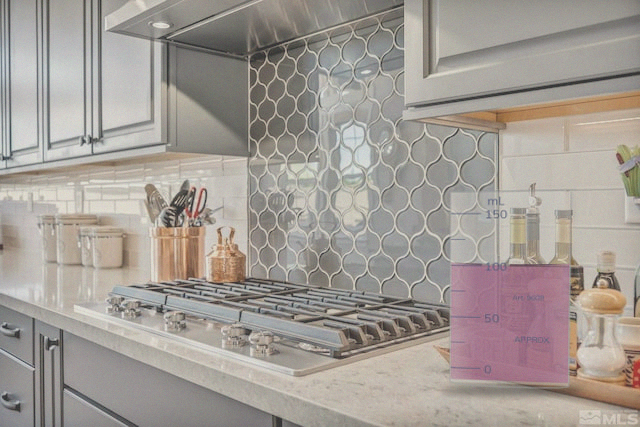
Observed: 100; mL
